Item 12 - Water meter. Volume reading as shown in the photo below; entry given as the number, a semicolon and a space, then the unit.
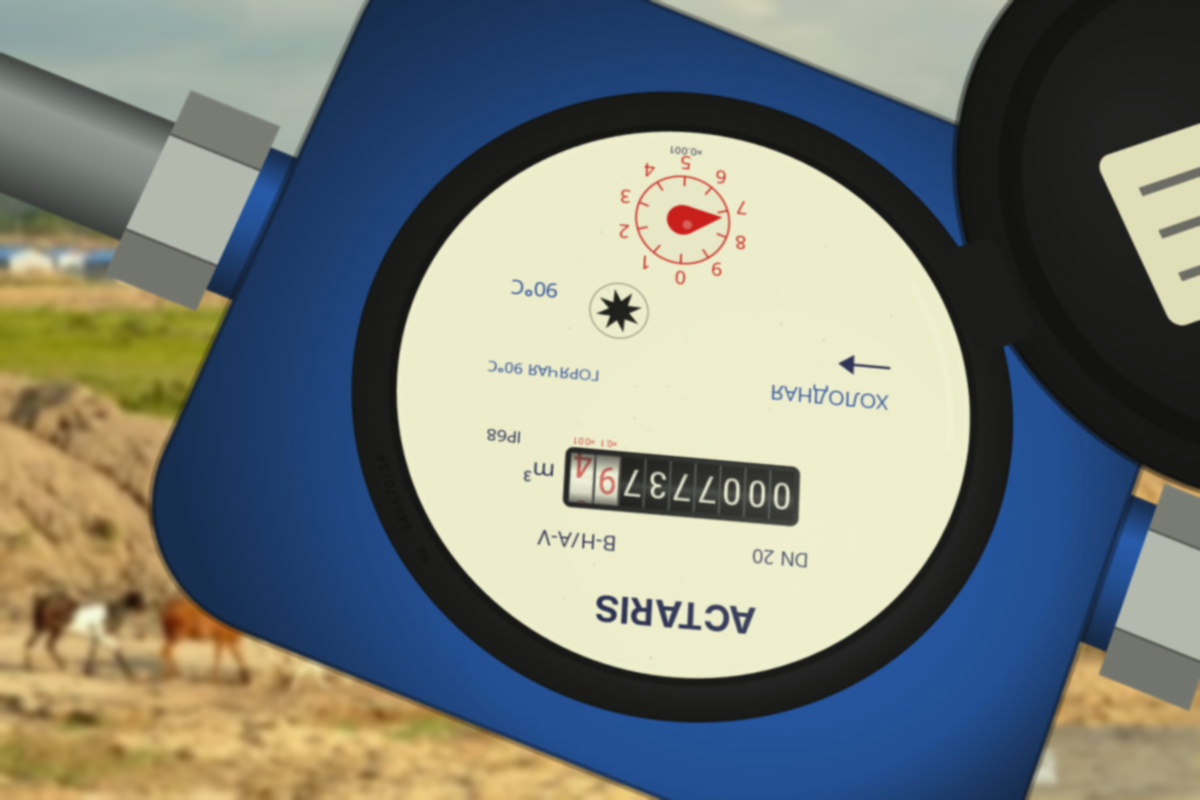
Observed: 7737.937; m³
